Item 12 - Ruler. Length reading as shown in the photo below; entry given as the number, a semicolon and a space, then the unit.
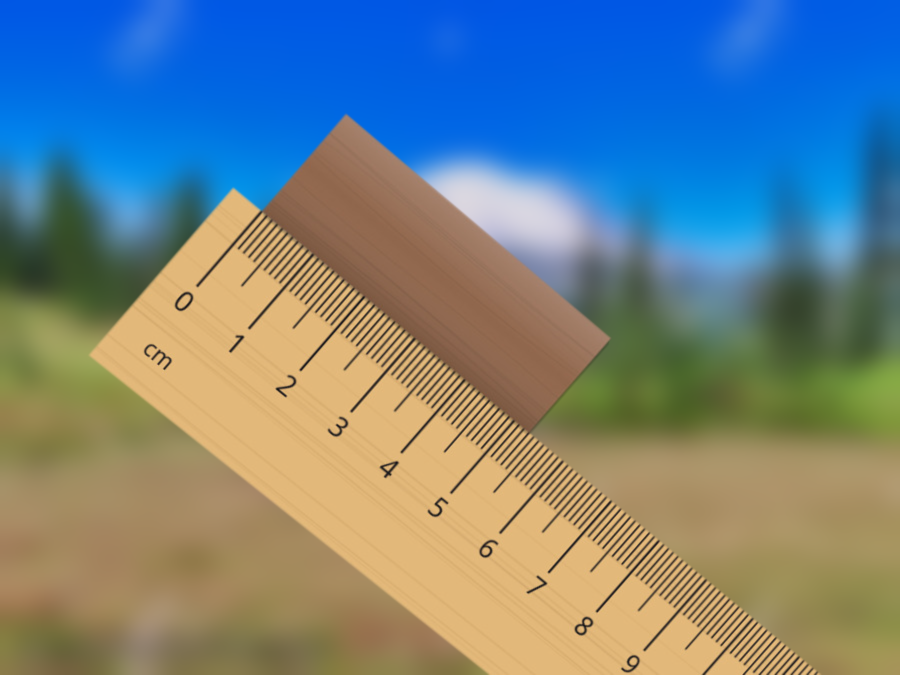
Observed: 5.3; cm
